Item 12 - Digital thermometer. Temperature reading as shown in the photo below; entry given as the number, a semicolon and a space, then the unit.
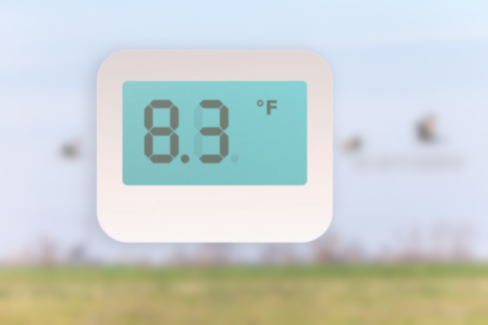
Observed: 8.3; °F
